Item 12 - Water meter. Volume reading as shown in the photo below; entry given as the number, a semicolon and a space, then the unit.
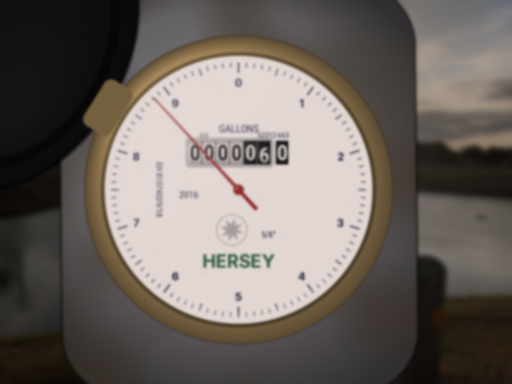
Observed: 58.8; gal
